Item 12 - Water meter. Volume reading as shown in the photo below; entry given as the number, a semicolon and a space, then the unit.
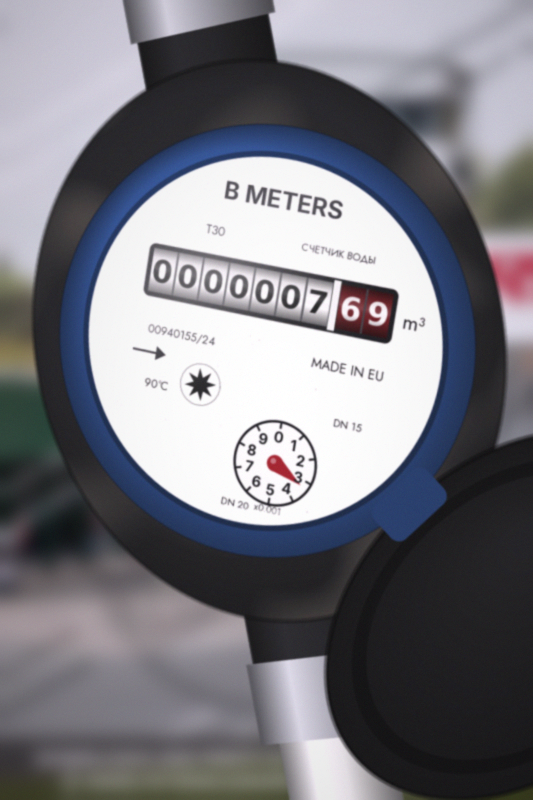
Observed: 7.693; m³
